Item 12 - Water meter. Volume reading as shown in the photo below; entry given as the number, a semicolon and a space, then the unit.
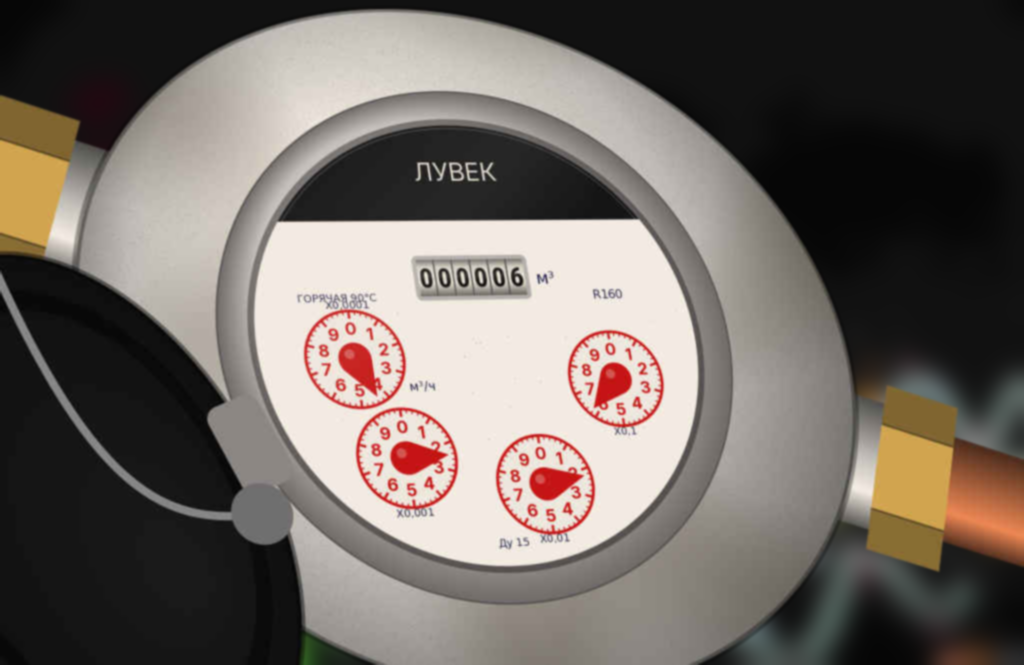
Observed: 6.6224; m³
